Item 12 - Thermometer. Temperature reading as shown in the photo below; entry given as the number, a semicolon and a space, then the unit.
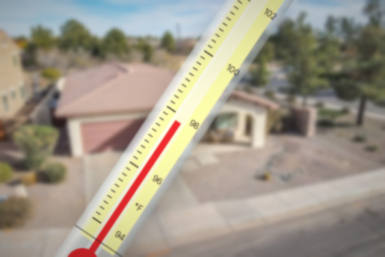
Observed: 97.8; °F
